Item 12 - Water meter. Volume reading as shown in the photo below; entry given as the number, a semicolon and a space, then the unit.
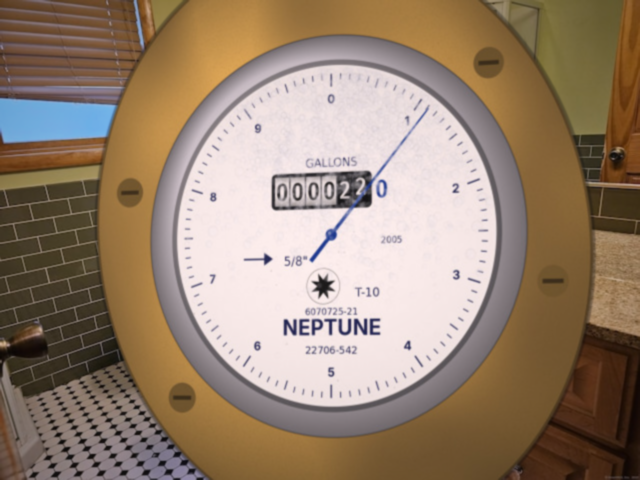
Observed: 221.1; gal
